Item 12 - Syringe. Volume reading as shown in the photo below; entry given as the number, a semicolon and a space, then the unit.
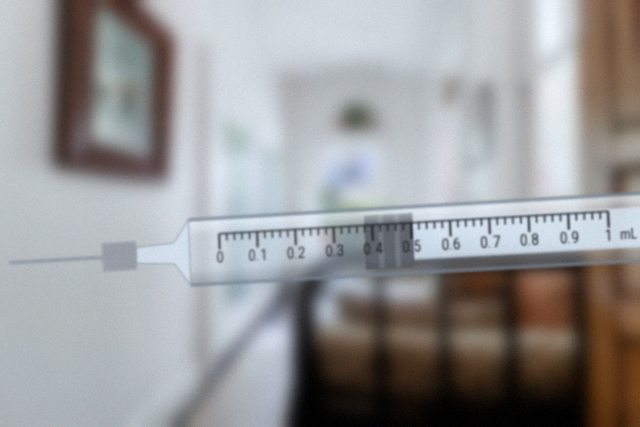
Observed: 0.38; mL
